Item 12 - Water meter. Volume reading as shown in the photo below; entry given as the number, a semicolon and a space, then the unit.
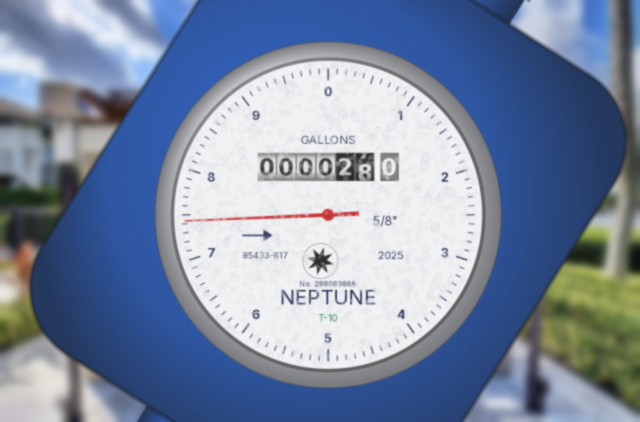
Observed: 277.4; gal
